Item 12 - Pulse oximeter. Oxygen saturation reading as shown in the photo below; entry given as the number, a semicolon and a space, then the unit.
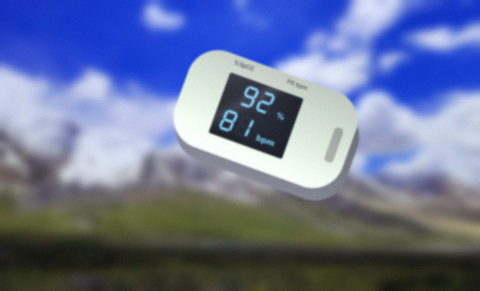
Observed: 92; %
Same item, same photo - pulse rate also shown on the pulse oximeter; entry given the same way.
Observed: 81; bpm
